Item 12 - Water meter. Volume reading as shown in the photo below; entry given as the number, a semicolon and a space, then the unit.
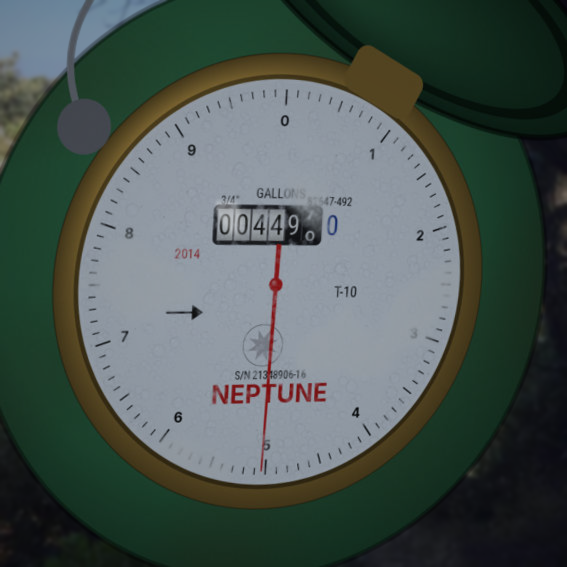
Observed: 44975.0; gal
